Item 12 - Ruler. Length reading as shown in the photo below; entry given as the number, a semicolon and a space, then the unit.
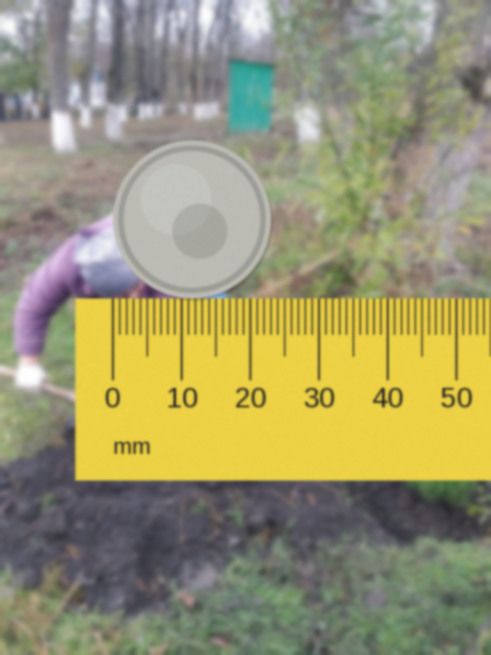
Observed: 23; mm
